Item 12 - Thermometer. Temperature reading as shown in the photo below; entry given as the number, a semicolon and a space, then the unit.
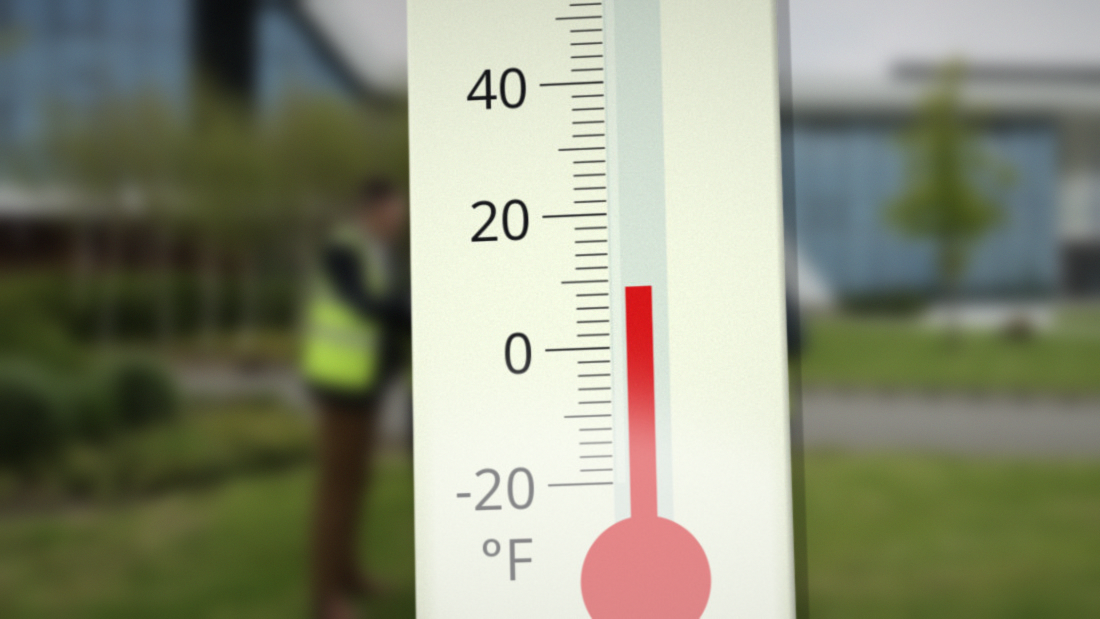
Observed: 9; °F
